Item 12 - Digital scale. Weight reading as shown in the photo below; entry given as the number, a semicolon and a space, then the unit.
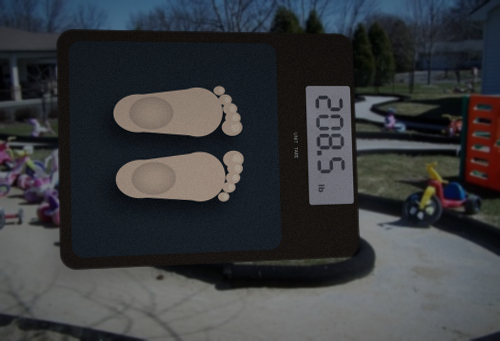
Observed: 208.5; lb
